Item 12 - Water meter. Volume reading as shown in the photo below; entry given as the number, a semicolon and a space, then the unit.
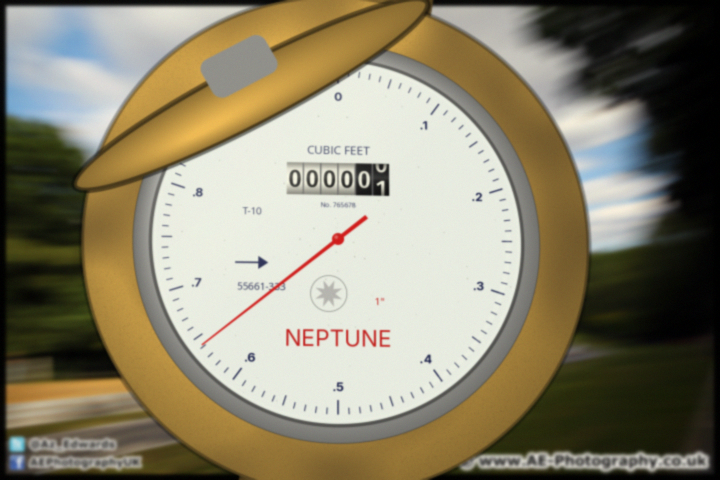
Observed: 0.64; ft³
